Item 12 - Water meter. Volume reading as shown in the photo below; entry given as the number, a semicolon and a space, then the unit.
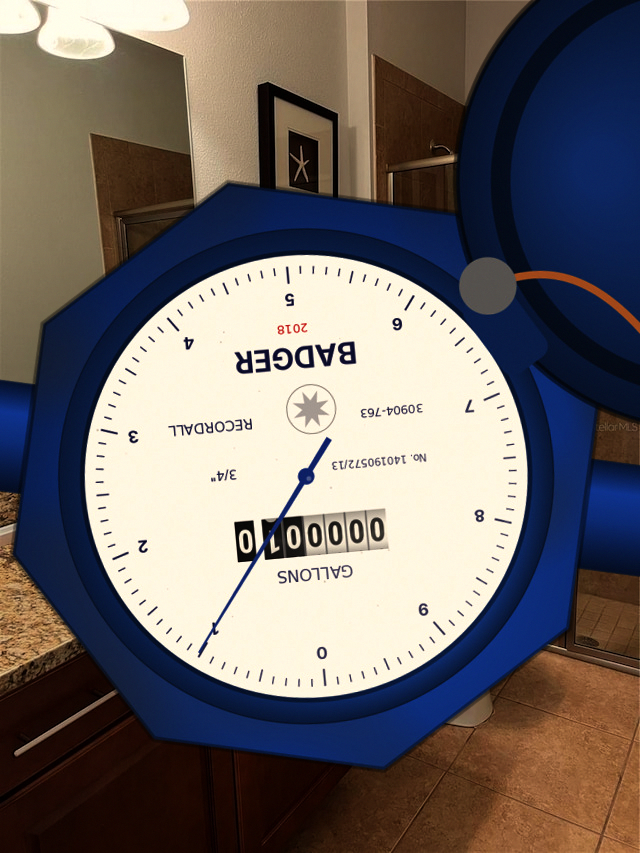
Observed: 11.0; gal
